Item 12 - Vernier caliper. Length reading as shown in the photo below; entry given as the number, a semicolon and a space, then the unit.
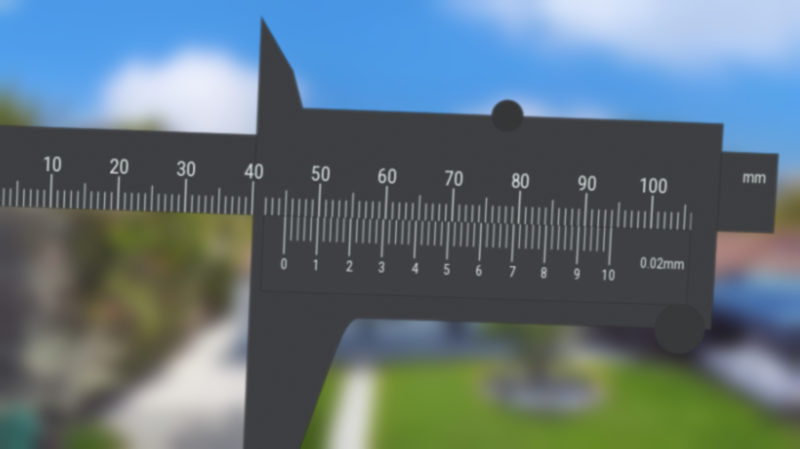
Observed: 45.0; mm
